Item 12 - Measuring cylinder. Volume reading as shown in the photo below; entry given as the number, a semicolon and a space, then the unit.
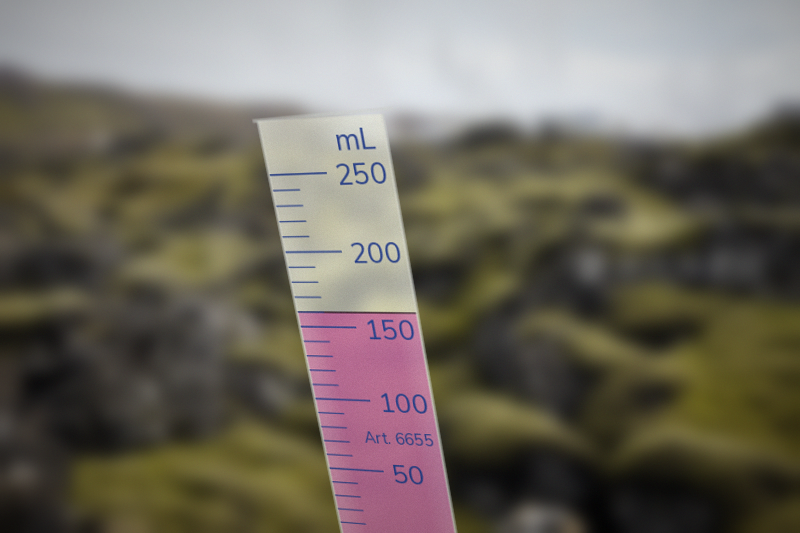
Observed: 160; mL
